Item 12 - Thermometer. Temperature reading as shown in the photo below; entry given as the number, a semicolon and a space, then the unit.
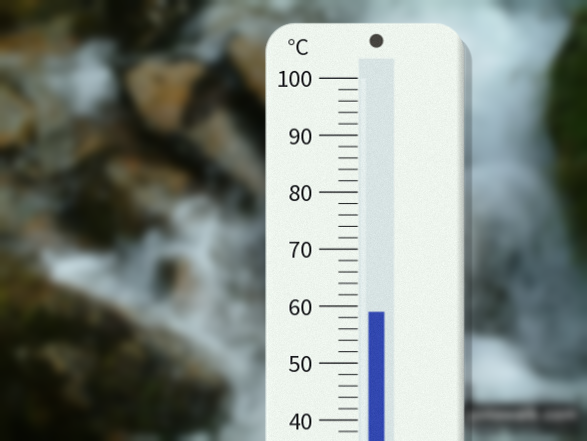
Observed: 59; °C
